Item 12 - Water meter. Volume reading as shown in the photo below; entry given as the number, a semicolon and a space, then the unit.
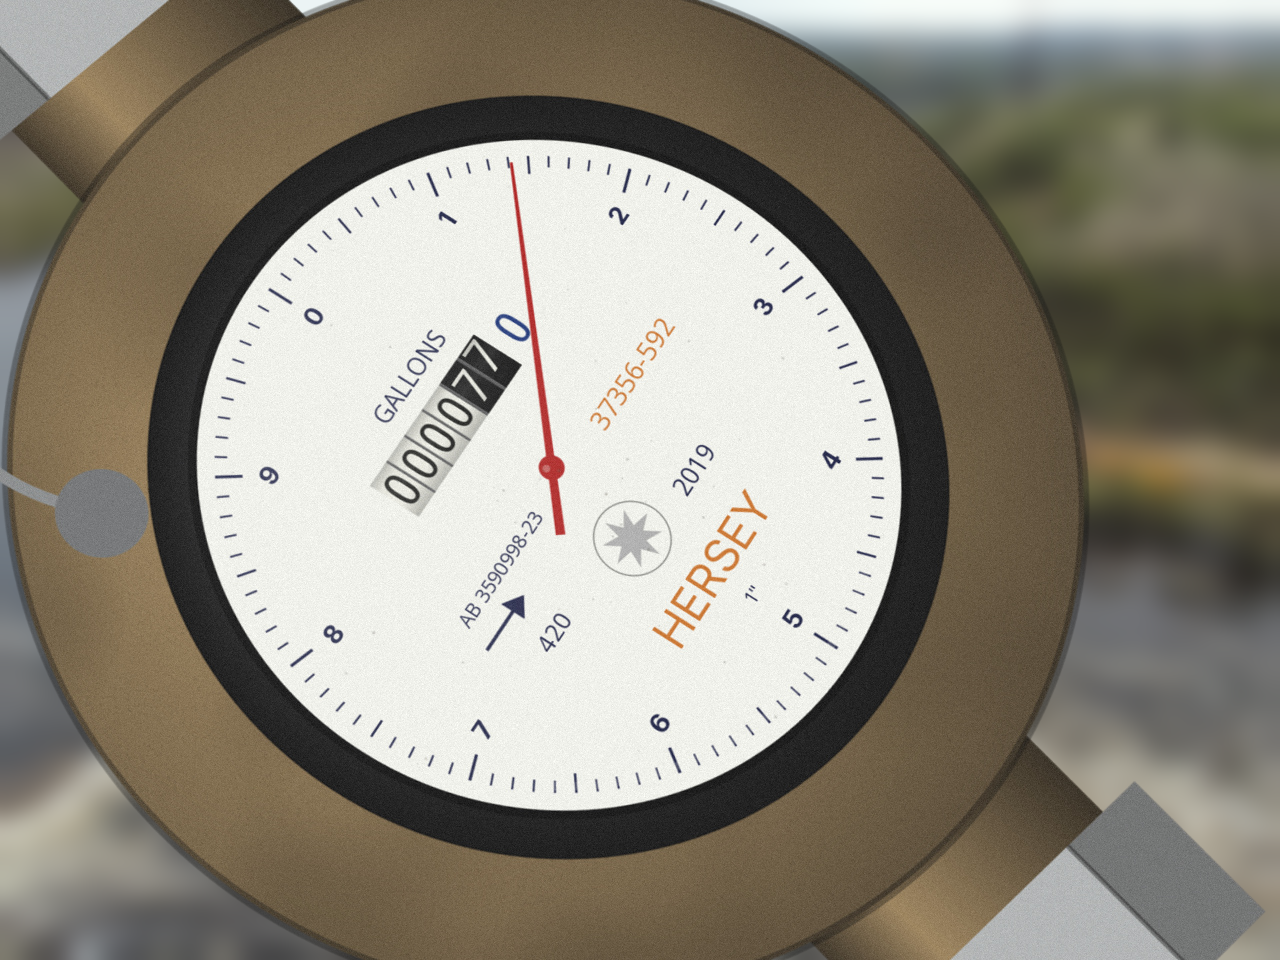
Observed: 771.4; gal
